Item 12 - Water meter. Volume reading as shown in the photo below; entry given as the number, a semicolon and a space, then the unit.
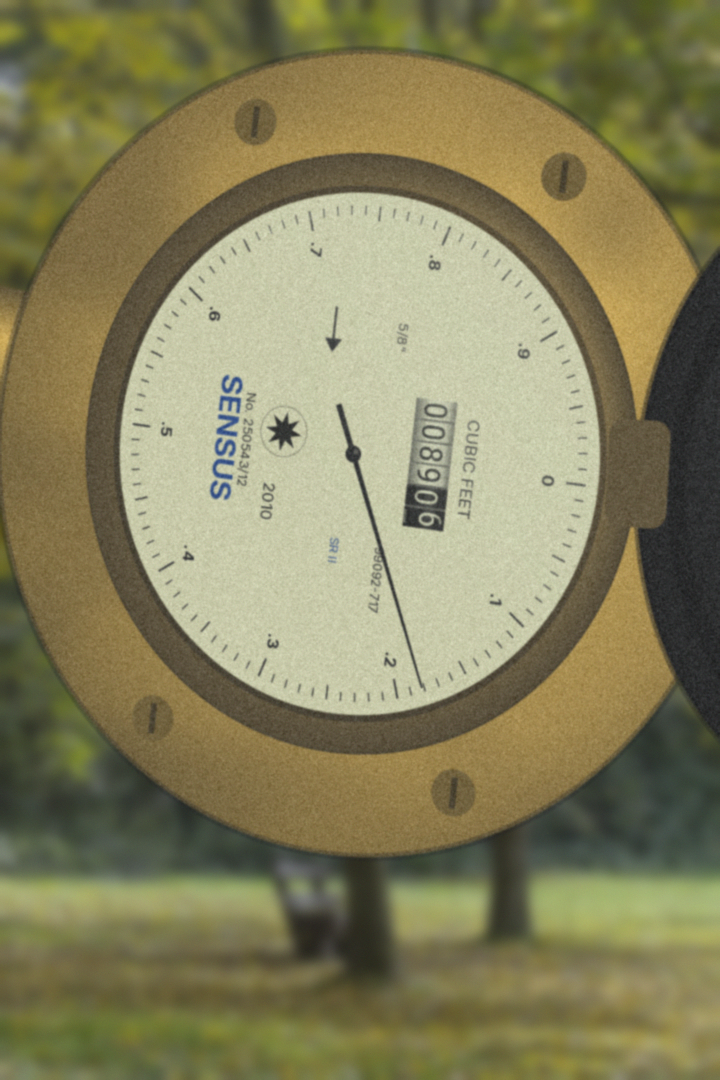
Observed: 8906.18; ft³
